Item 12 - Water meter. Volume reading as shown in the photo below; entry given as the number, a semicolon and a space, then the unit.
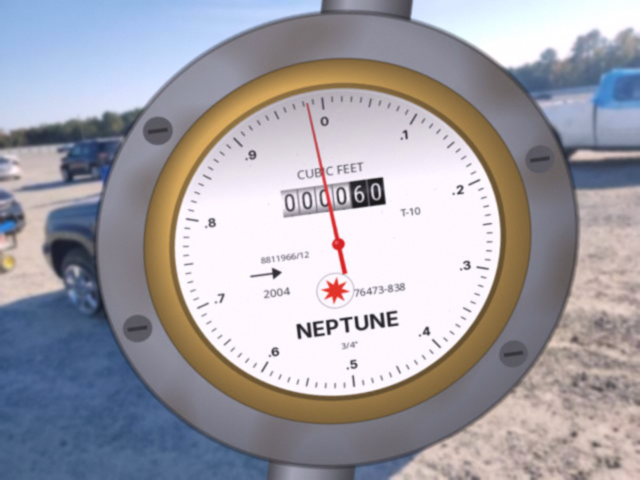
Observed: 59.98; ft³
